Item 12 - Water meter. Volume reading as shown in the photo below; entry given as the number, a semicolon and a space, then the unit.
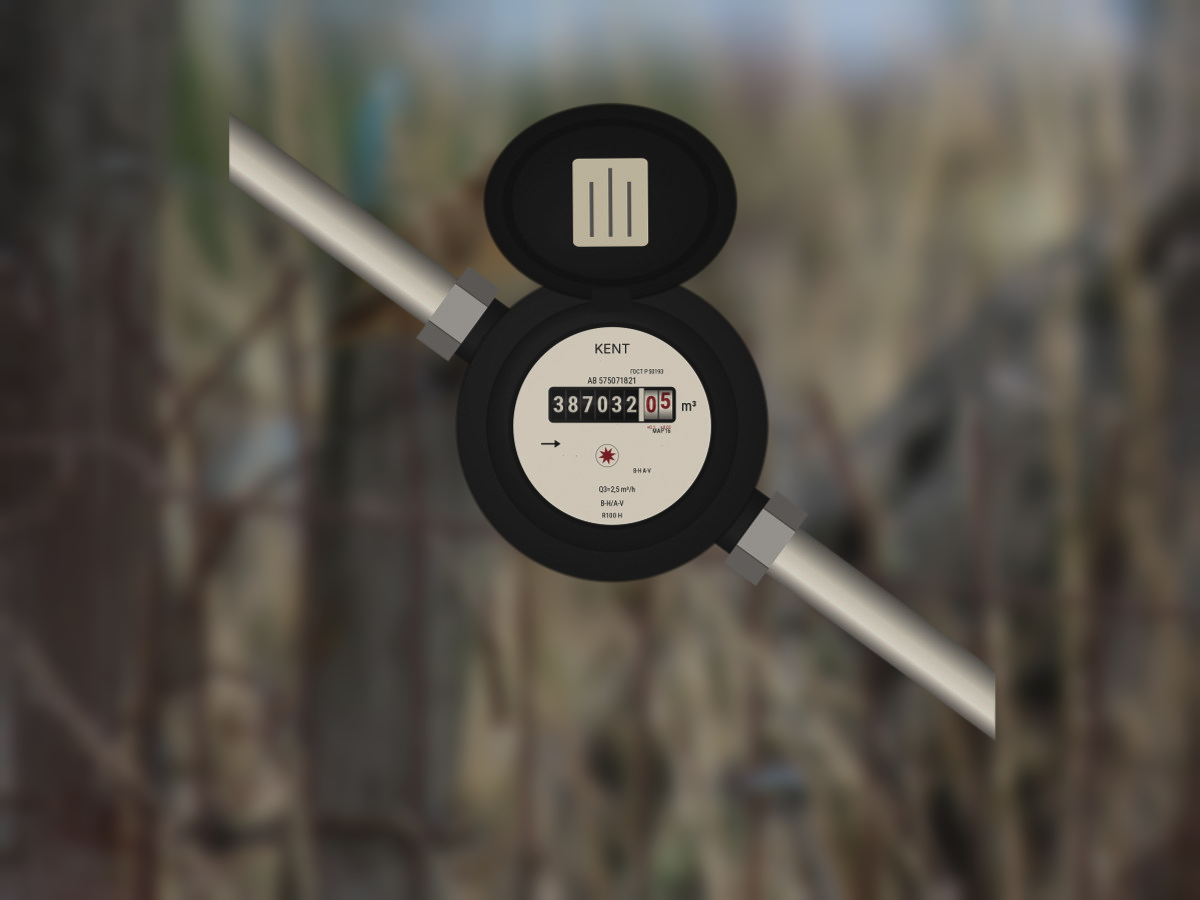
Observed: 387032.05; m³
